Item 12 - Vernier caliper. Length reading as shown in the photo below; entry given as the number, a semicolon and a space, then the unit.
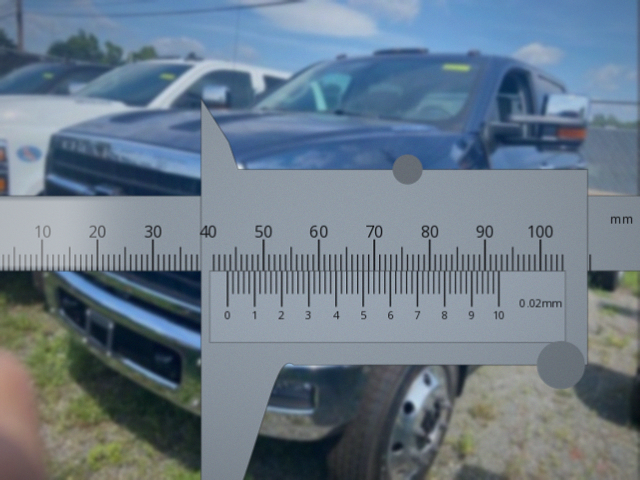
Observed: 43.5; mm
